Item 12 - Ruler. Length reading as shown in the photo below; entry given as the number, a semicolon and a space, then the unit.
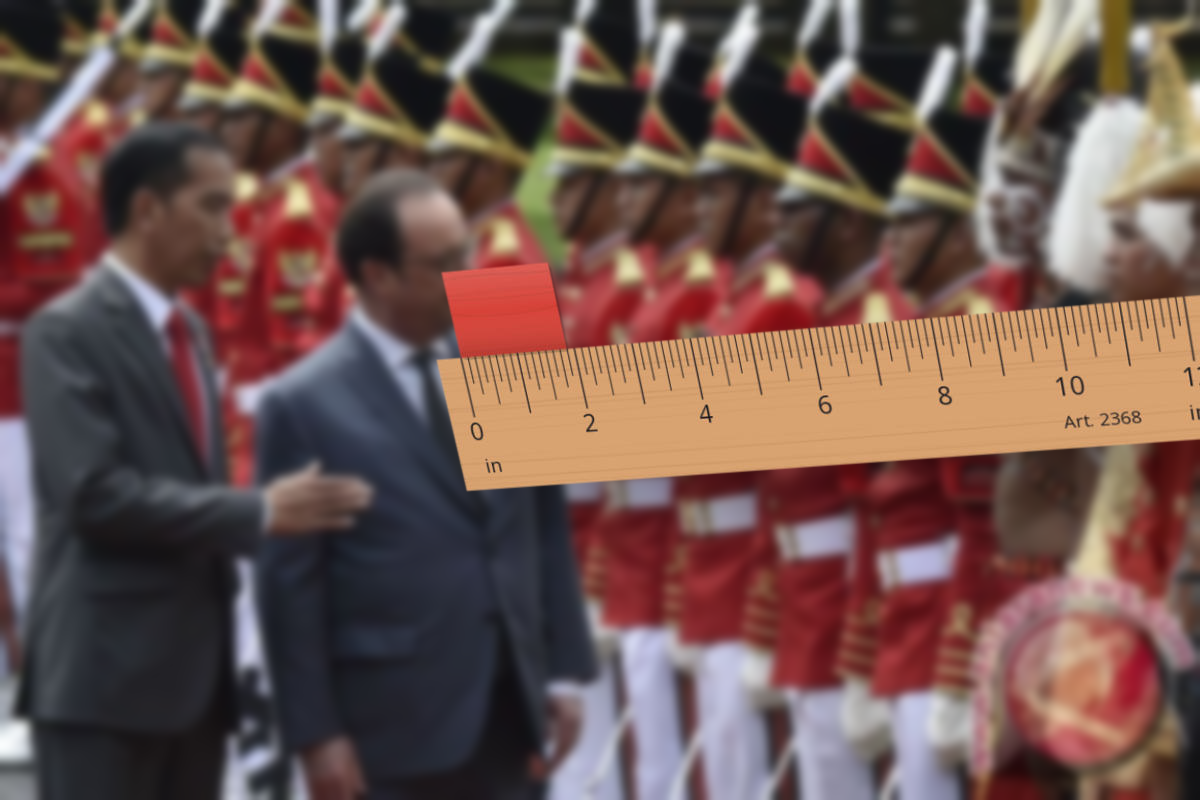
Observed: 1.875; in
